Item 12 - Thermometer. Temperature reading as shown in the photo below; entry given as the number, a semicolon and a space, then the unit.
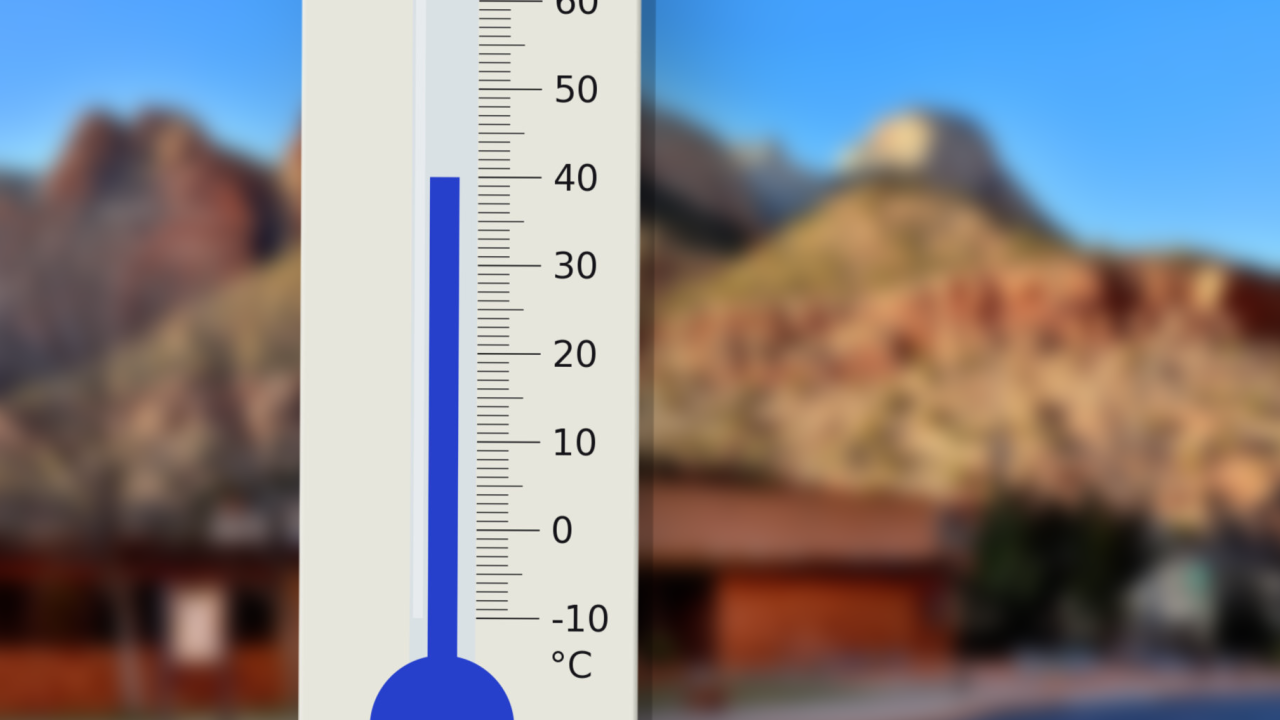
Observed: 40; °C
